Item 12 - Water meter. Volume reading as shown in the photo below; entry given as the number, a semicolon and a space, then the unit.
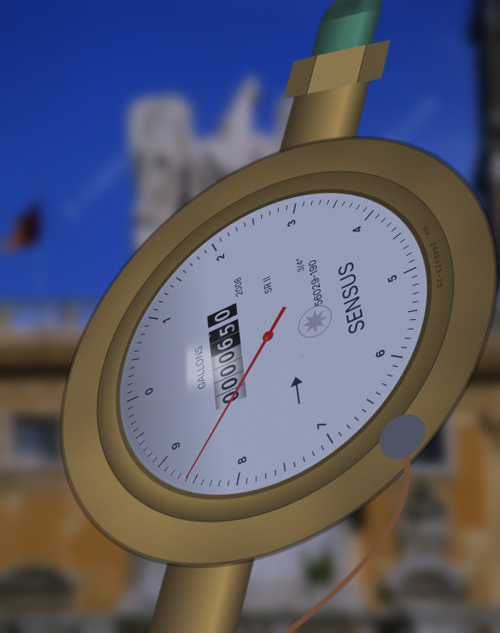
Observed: 648.6; gal
